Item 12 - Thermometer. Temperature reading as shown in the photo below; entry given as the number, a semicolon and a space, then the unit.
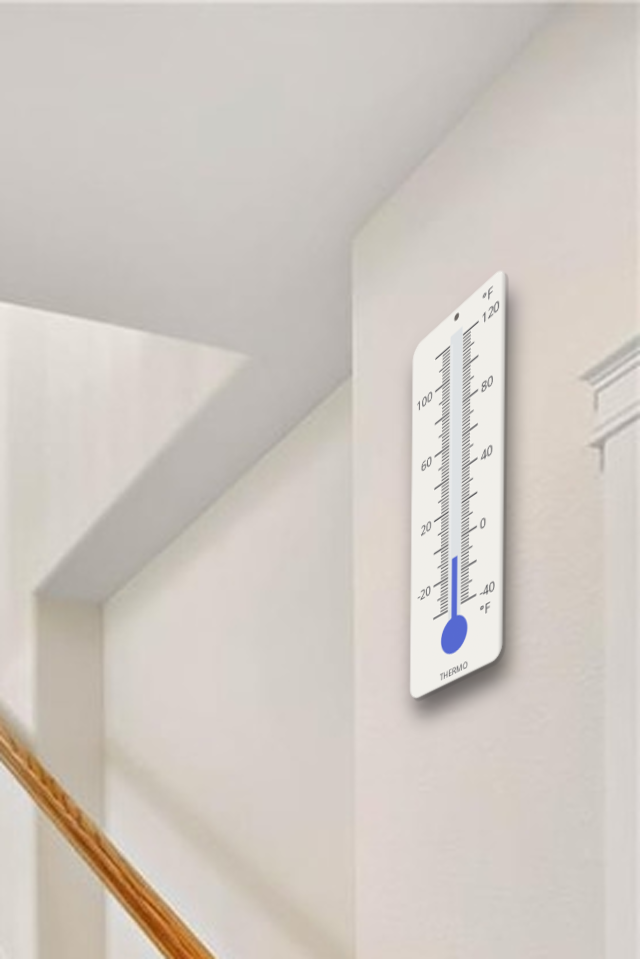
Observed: -10; °F
